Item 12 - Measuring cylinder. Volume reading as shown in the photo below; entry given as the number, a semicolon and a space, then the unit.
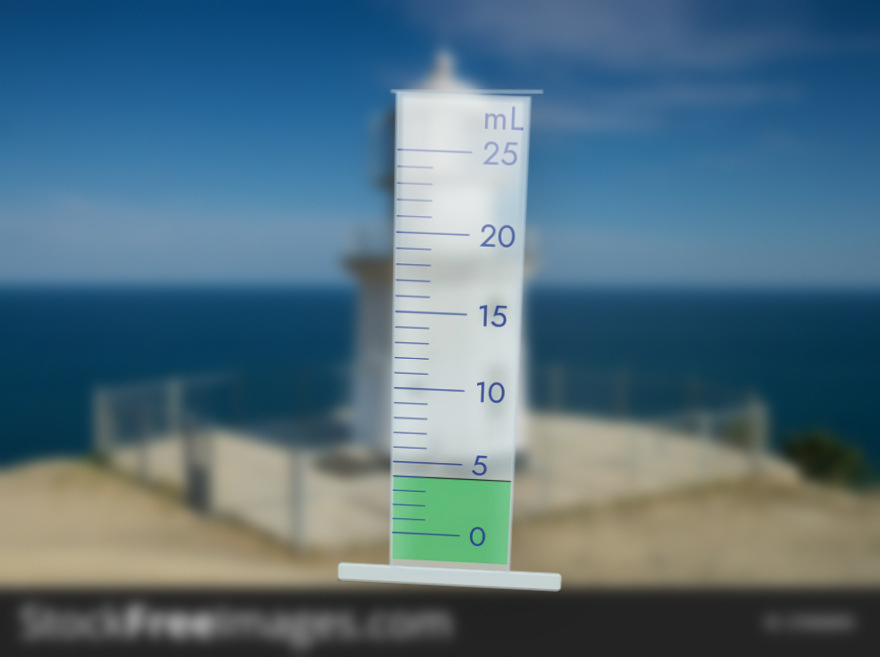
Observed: 4; mL
